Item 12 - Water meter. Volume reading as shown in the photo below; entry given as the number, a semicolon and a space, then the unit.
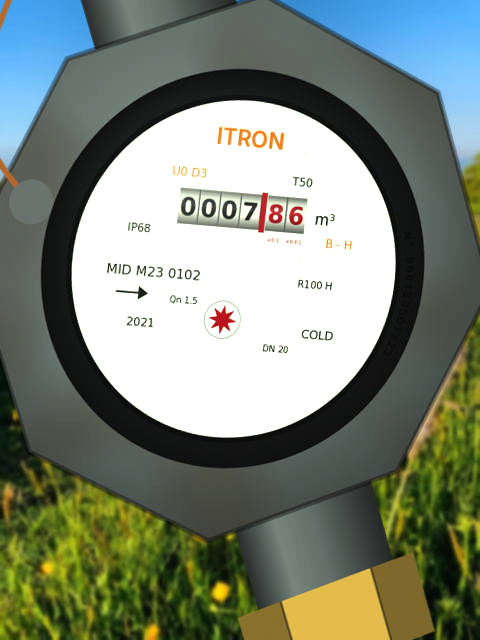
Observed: 7.86; m³
